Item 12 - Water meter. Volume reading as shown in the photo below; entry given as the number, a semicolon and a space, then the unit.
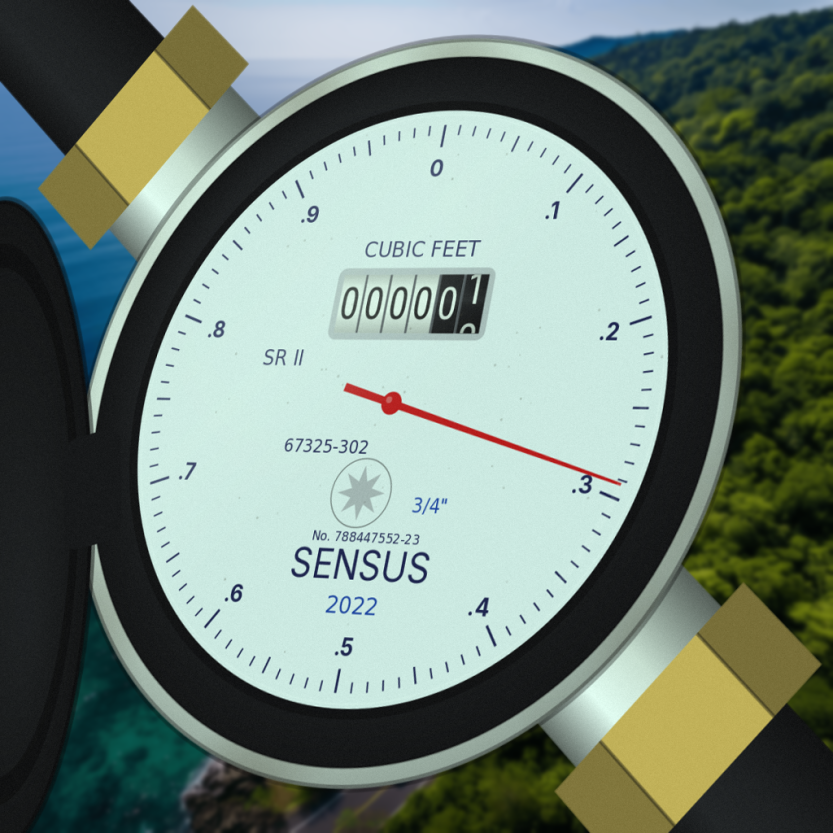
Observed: 1.29; ft³
